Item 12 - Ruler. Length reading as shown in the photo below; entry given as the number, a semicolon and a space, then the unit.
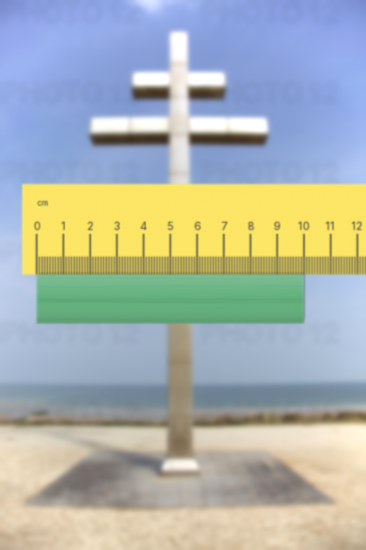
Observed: 10; cm
